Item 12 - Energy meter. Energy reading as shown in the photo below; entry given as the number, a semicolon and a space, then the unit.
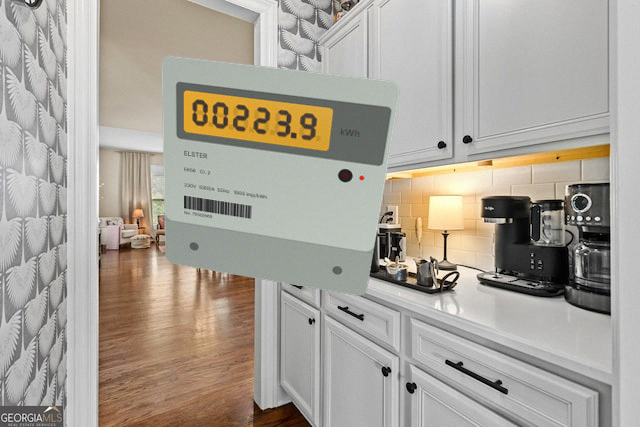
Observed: 223.9; kWh
